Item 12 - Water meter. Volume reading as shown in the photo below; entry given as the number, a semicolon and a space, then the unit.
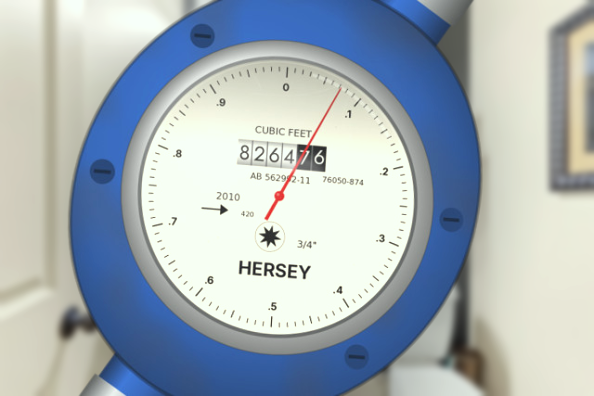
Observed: 826476.07; ft³
